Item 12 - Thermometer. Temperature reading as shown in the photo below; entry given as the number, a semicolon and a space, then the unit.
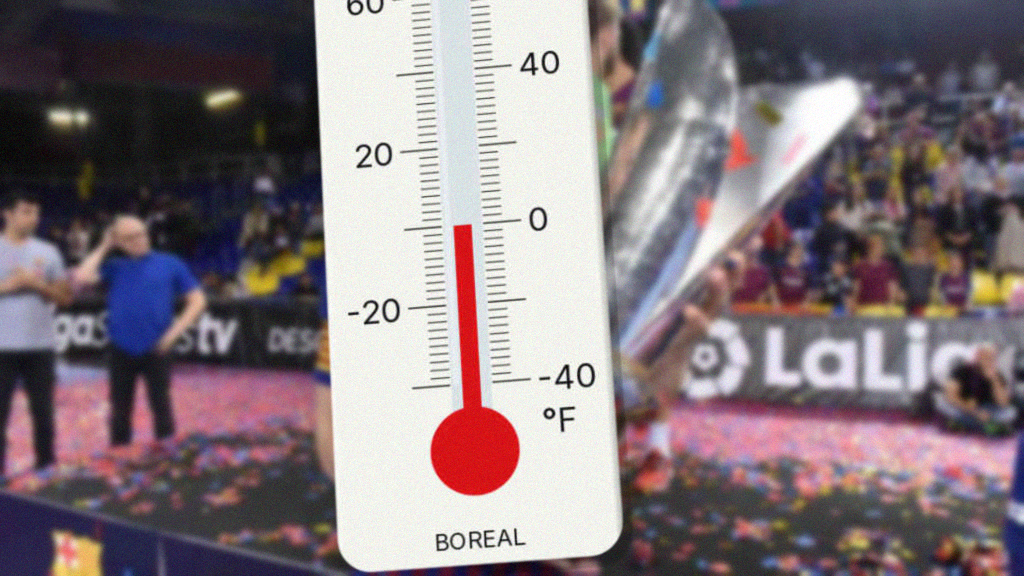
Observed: 0; °F
